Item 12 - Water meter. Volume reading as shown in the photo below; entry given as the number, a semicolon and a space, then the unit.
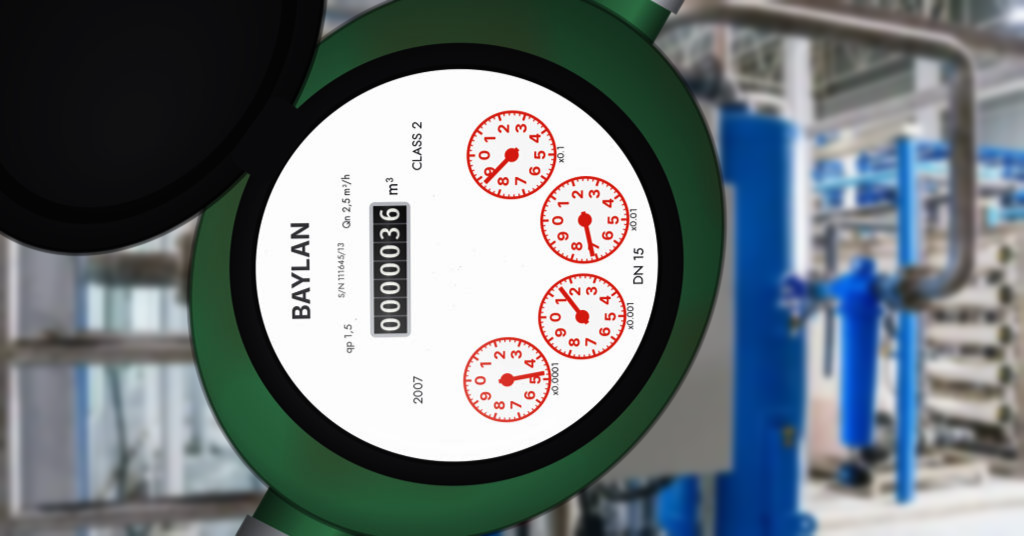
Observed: 36.8714; m³
